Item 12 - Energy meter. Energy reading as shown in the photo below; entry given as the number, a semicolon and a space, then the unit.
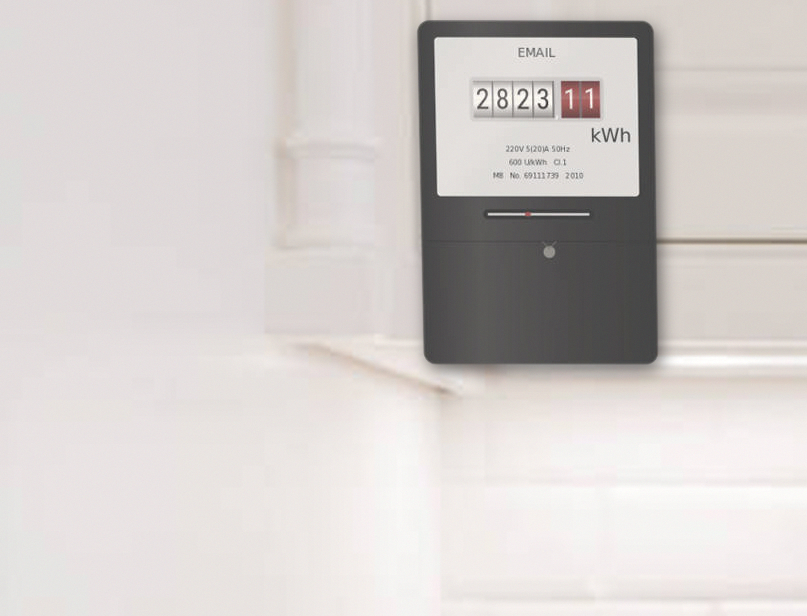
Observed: 2823.11; kWh
